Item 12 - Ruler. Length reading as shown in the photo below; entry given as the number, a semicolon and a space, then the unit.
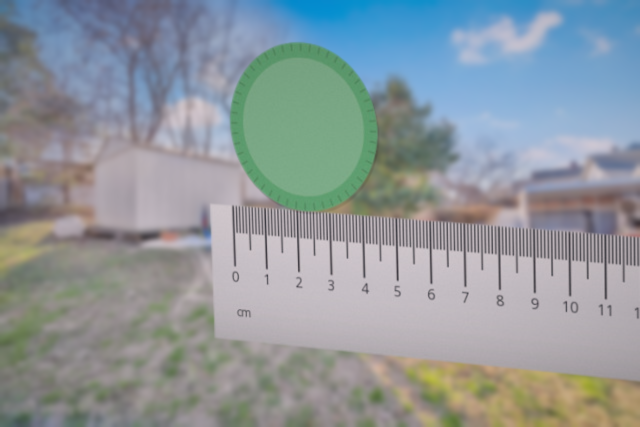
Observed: 4.5; cm
